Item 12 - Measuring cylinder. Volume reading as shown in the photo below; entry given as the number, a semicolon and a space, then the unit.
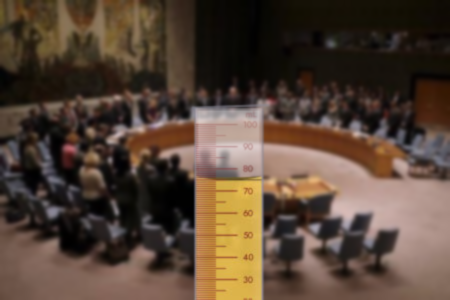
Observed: 75; mL
